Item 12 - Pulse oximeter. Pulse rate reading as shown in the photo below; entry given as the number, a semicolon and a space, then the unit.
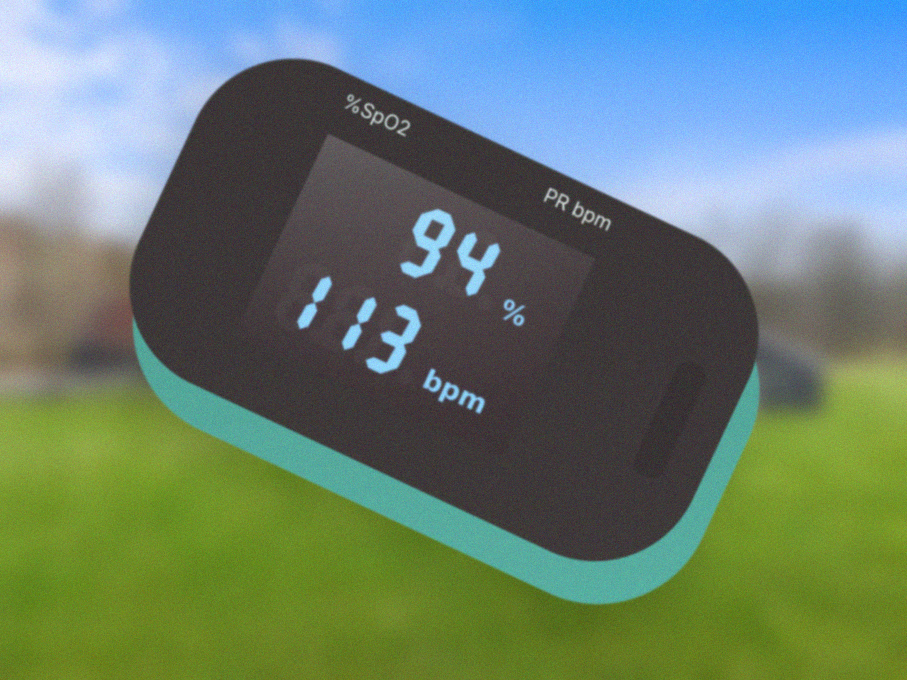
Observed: 113; bpm
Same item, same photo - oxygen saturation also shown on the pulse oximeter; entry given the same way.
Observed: 94; %
